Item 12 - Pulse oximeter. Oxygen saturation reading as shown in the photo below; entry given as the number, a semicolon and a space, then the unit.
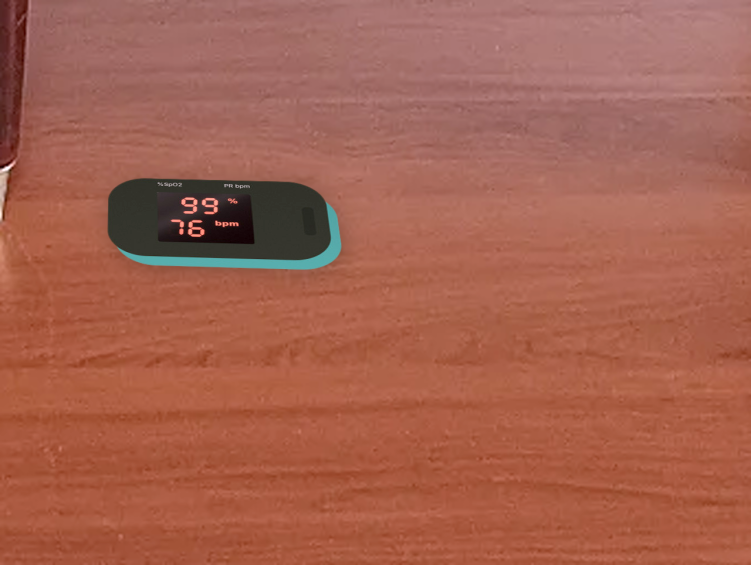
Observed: 99; %
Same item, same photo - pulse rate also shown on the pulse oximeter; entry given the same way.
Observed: 76; bpm
